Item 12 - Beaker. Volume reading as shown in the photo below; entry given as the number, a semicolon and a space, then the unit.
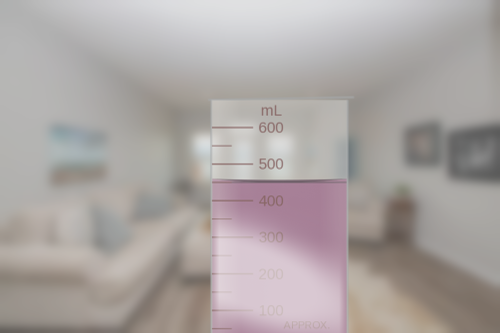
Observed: 450; mL
